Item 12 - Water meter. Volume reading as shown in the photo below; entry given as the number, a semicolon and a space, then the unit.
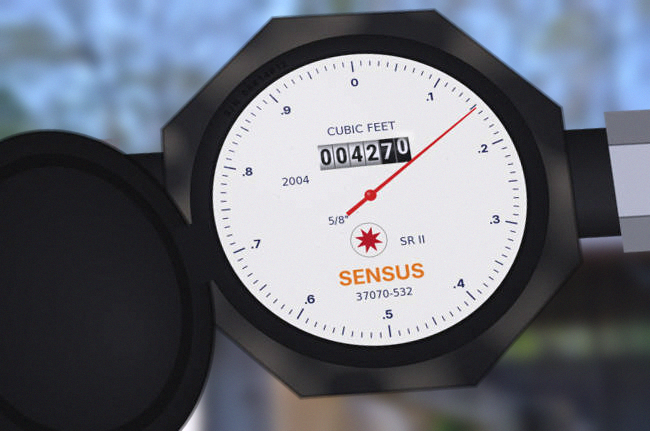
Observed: 4270.15; ft³
